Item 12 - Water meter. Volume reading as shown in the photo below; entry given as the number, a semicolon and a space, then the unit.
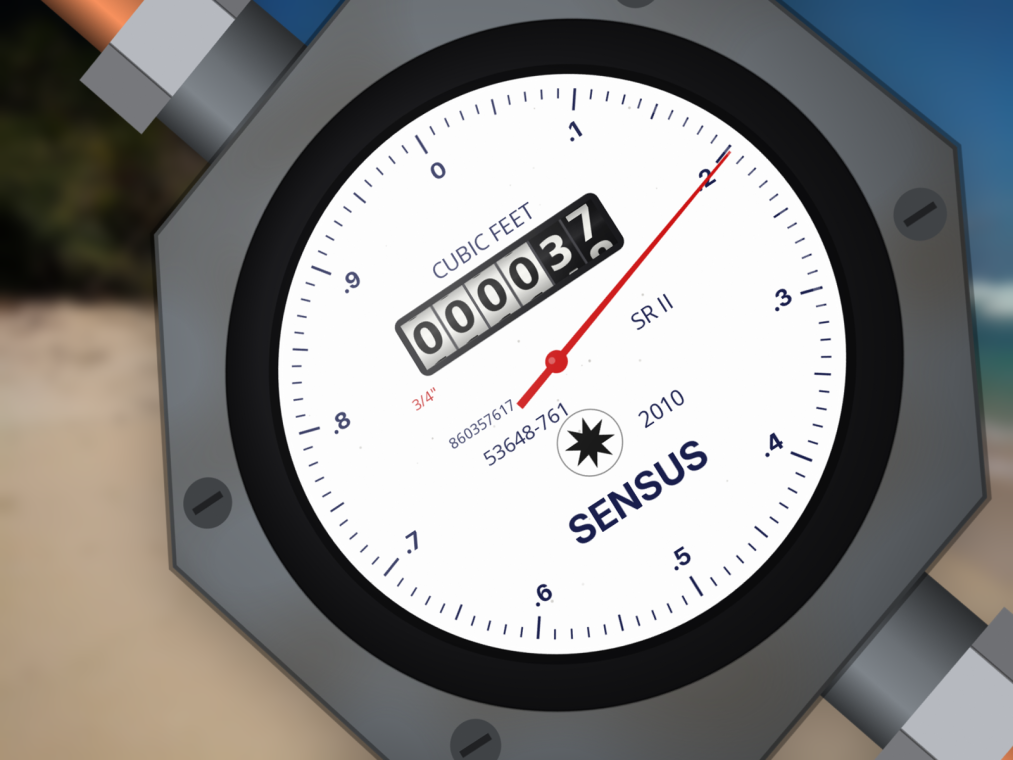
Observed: 37.20; ft³
